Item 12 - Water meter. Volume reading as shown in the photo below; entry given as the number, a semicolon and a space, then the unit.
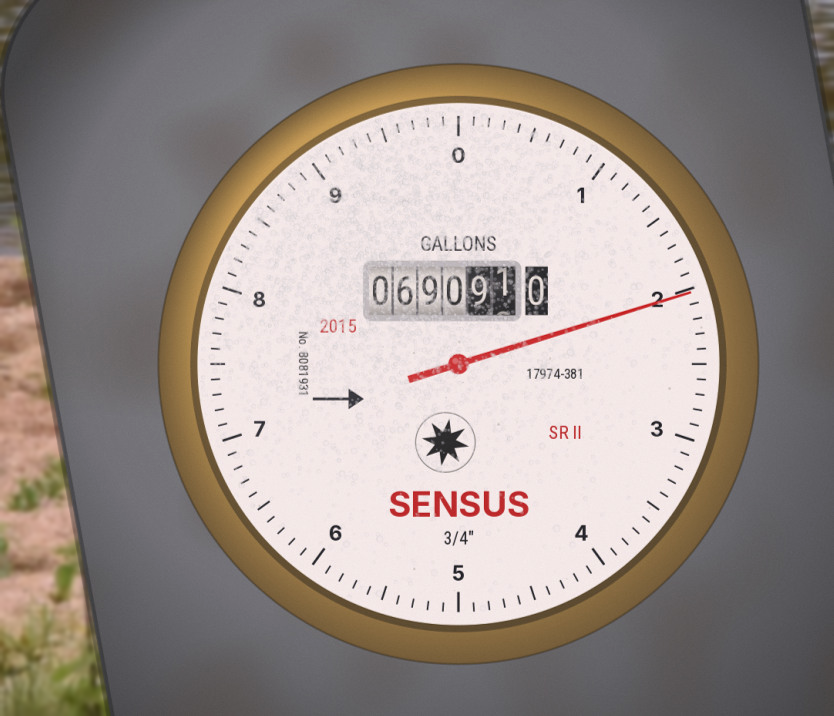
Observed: 690912.0; gal
